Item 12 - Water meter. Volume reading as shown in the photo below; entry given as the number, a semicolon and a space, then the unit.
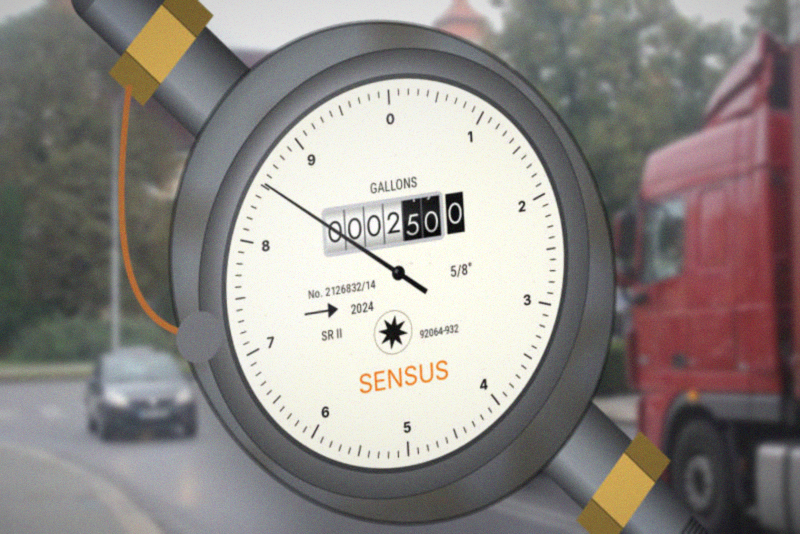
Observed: 2498.5; gal
